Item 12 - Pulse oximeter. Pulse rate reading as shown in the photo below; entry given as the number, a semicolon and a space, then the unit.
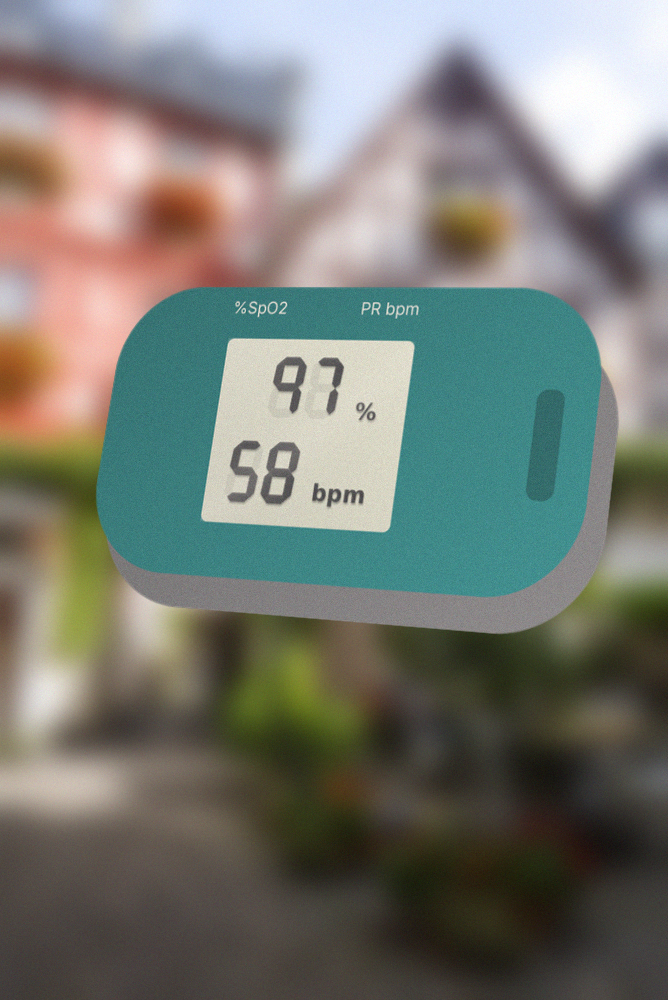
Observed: 58; bpm
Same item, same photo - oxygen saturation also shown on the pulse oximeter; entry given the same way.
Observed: 97; %
